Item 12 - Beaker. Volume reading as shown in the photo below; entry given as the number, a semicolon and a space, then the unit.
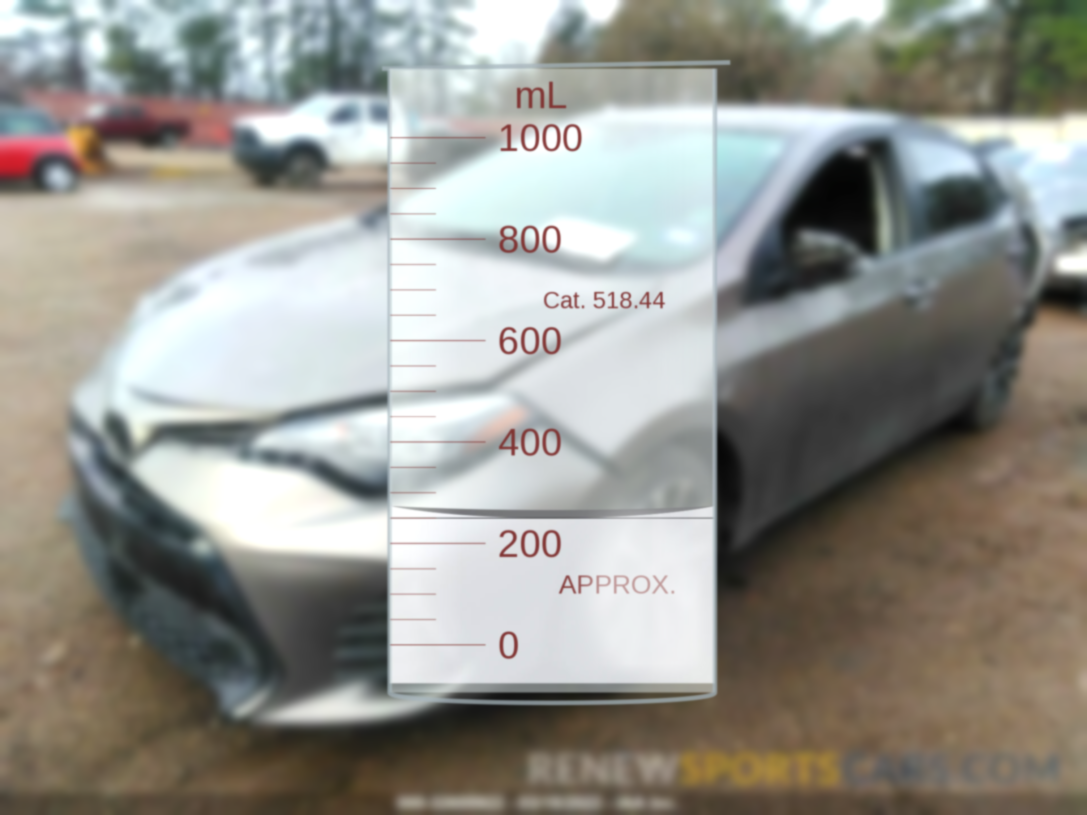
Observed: 250; mL
